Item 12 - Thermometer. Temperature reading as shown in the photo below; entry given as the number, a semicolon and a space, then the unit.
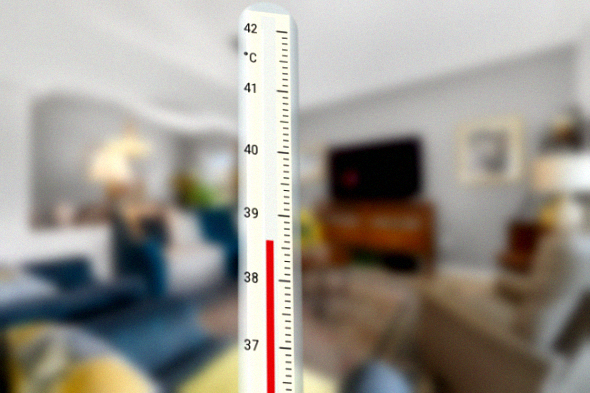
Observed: 38.6; °C
